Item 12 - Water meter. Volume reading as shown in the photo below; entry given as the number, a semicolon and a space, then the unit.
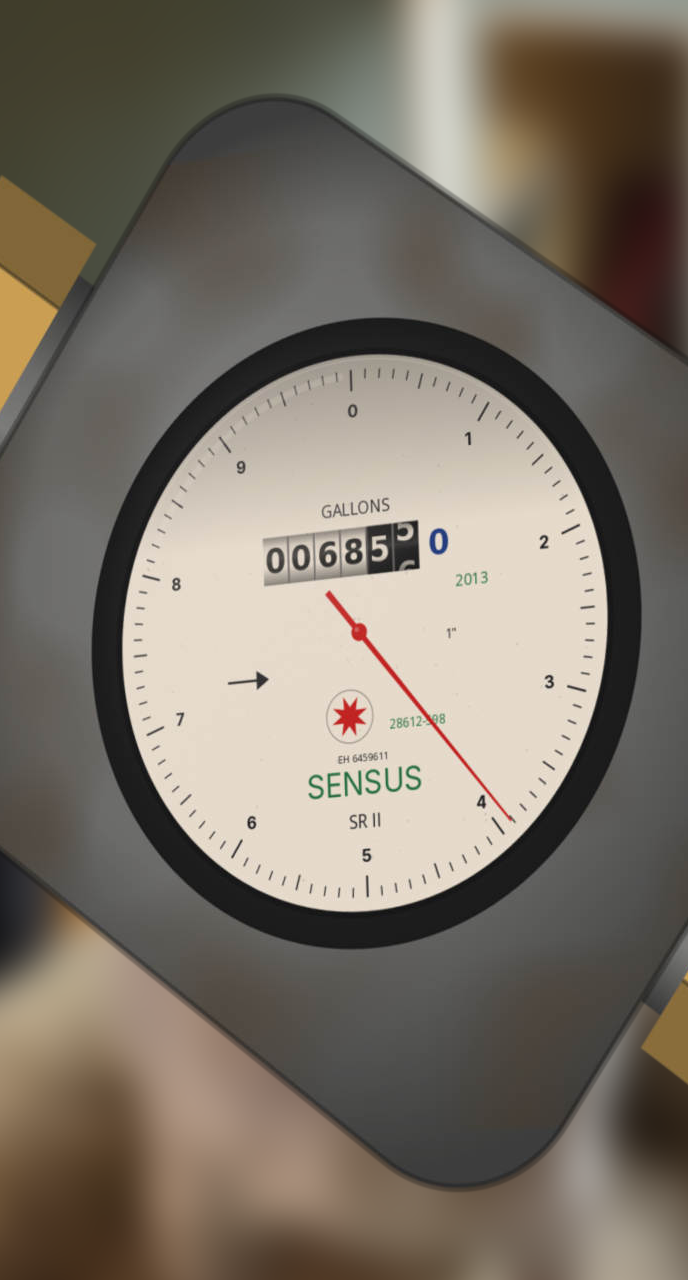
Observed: 68553.9; gal
